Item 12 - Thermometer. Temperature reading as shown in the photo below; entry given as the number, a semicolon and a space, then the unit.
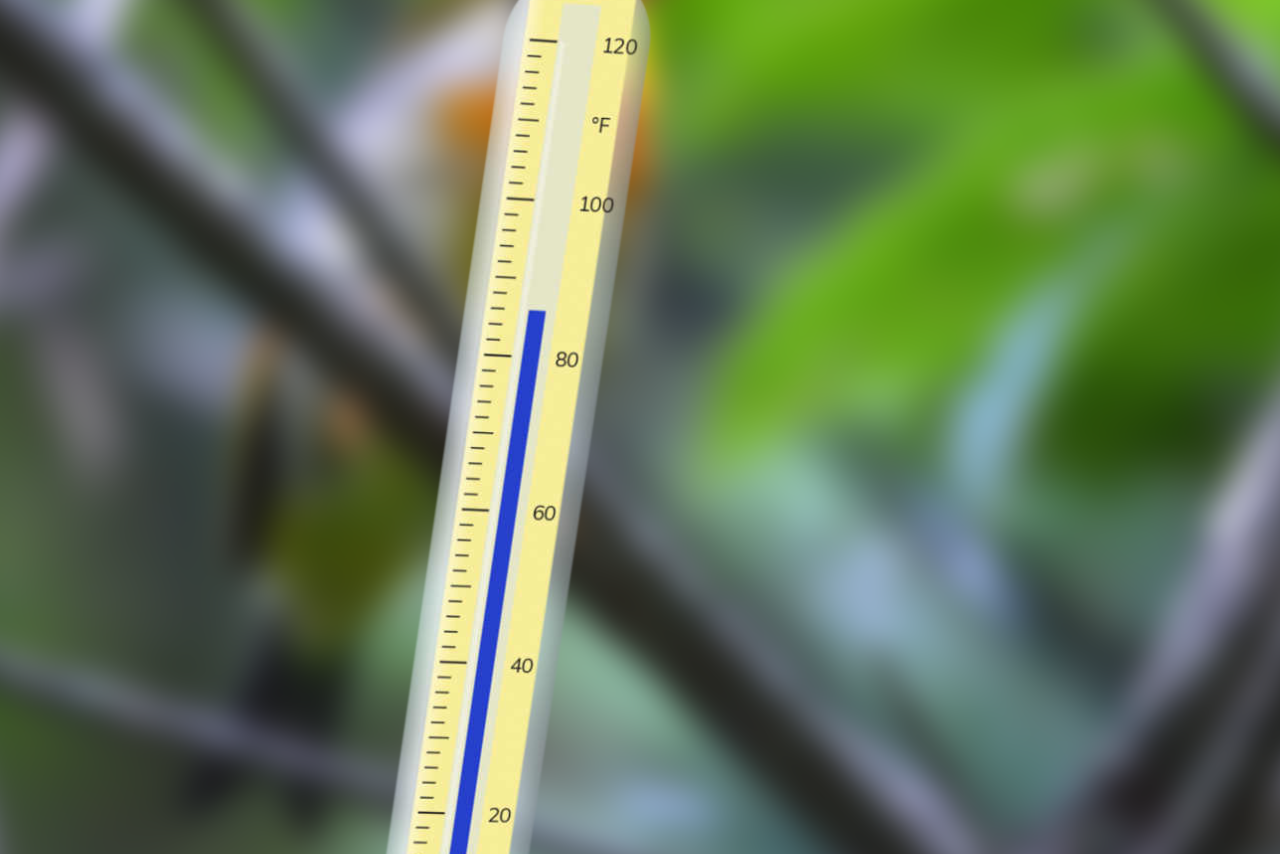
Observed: 86; °F
